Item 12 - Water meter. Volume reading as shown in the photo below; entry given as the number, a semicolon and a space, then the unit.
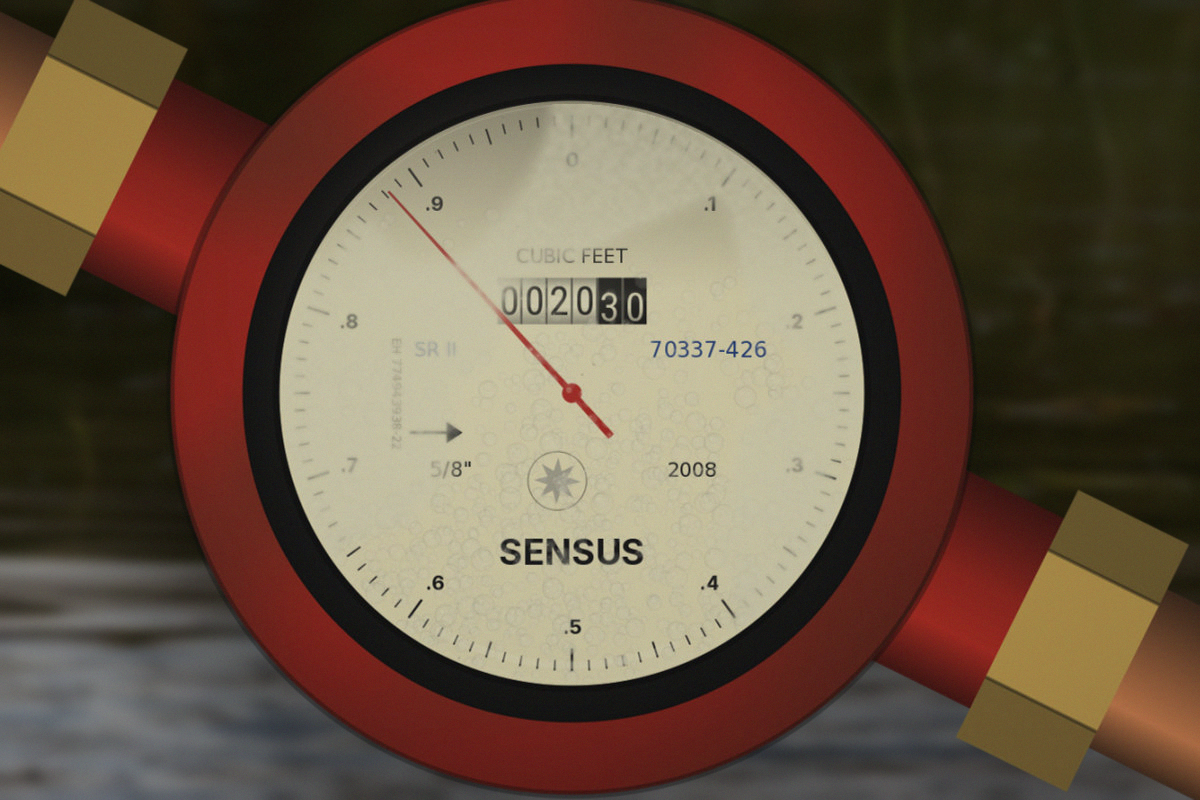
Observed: 2029.88; ft³
